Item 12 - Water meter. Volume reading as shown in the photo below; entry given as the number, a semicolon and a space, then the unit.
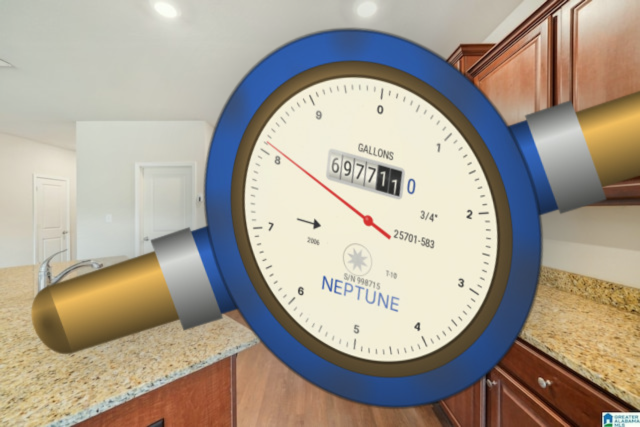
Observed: 6977108.1; gal
